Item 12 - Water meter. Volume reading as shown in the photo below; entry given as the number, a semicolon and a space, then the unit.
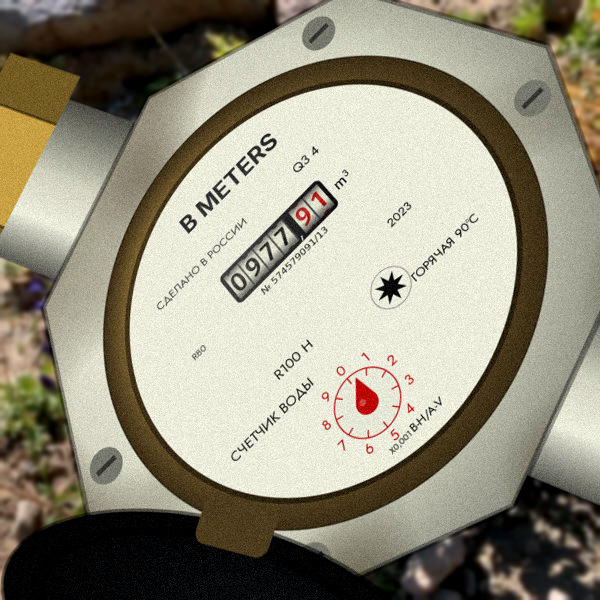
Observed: 977.910; m³
